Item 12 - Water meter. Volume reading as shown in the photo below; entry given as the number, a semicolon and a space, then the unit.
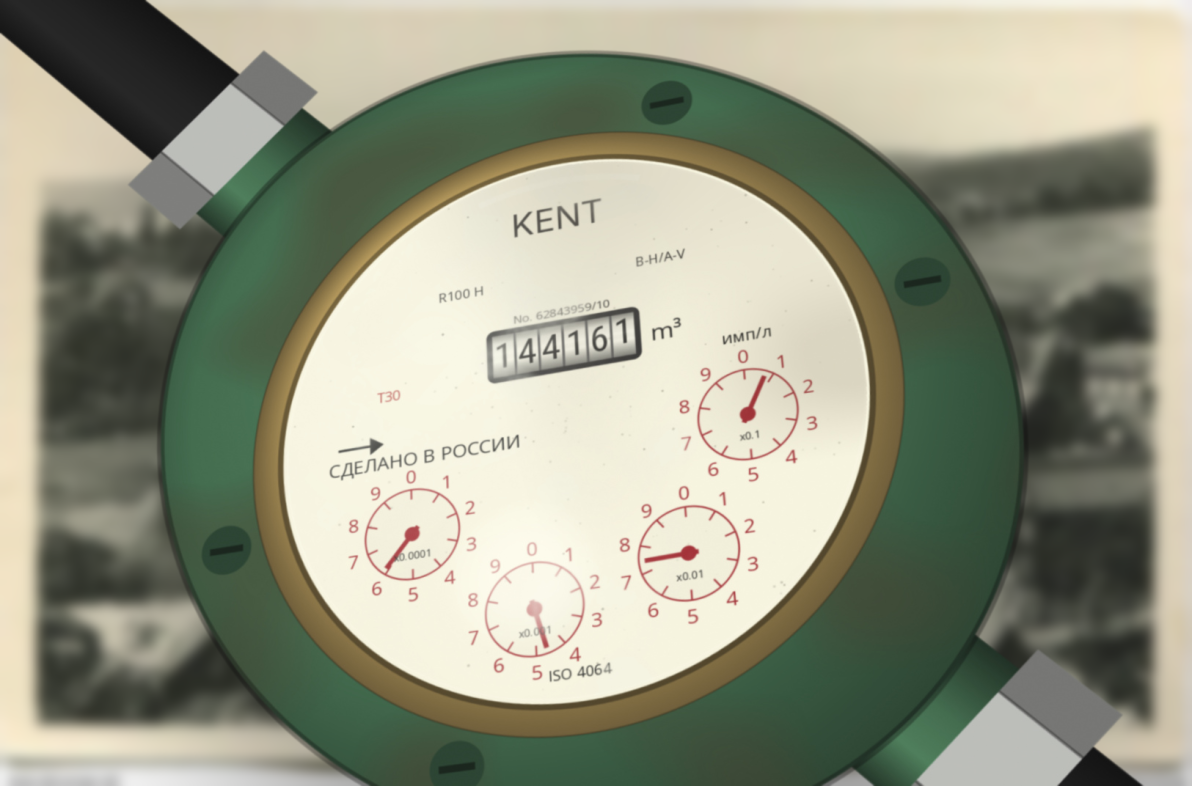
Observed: 144161.0746; m³
